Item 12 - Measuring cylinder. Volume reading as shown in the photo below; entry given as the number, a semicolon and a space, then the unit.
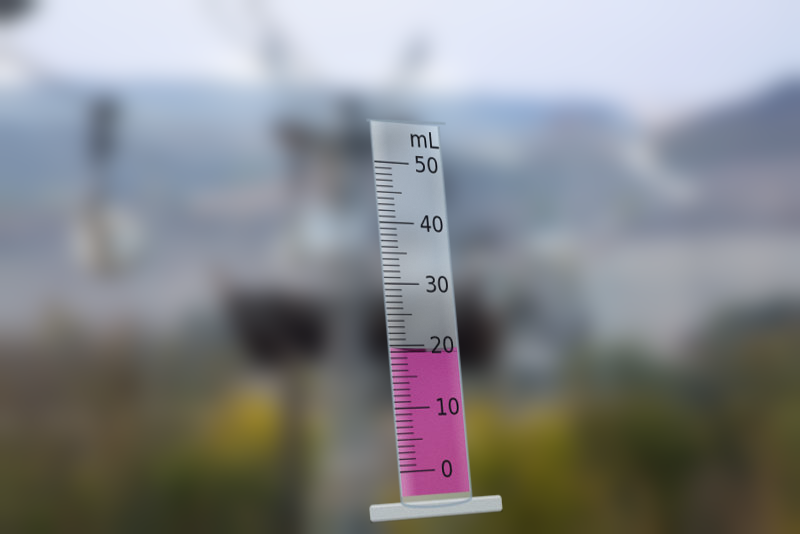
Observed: 19; mL
